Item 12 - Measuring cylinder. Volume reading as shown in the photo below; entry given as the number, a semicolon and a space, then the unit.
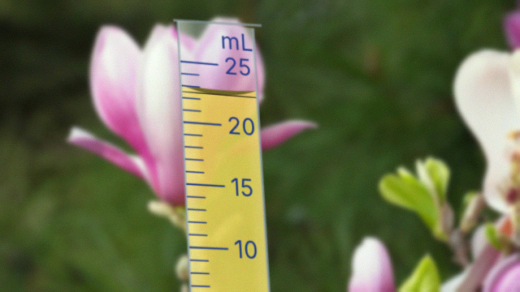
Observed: 22.5; mL
